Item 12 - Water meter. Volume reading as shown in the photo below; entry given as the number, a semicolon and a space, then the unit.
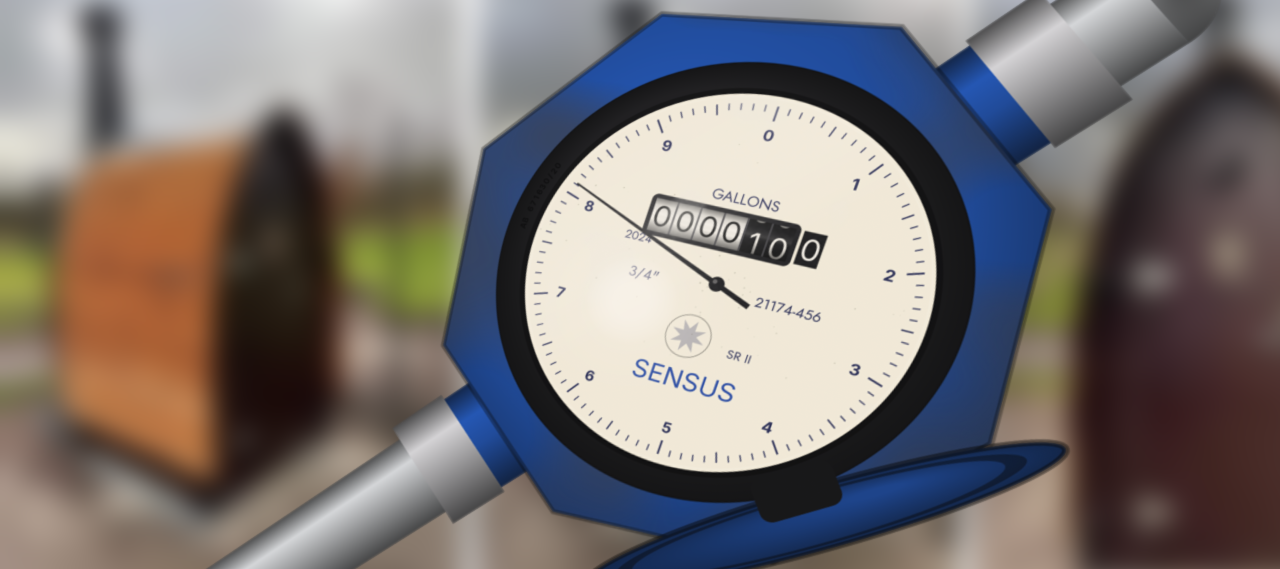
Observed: 98.1; gal
